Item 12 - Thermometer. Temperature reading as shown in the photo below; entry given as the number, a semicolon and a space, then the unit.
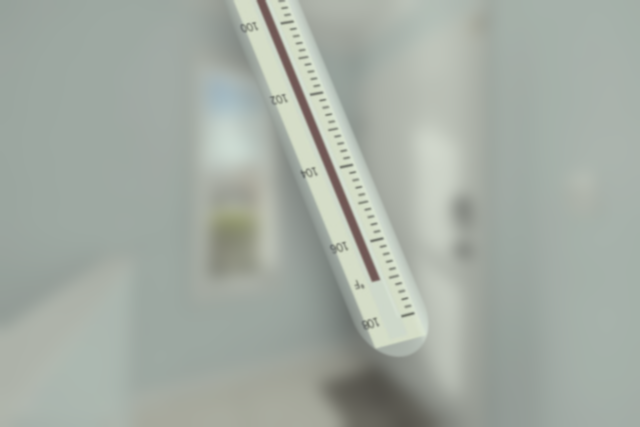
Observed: 107; °F
